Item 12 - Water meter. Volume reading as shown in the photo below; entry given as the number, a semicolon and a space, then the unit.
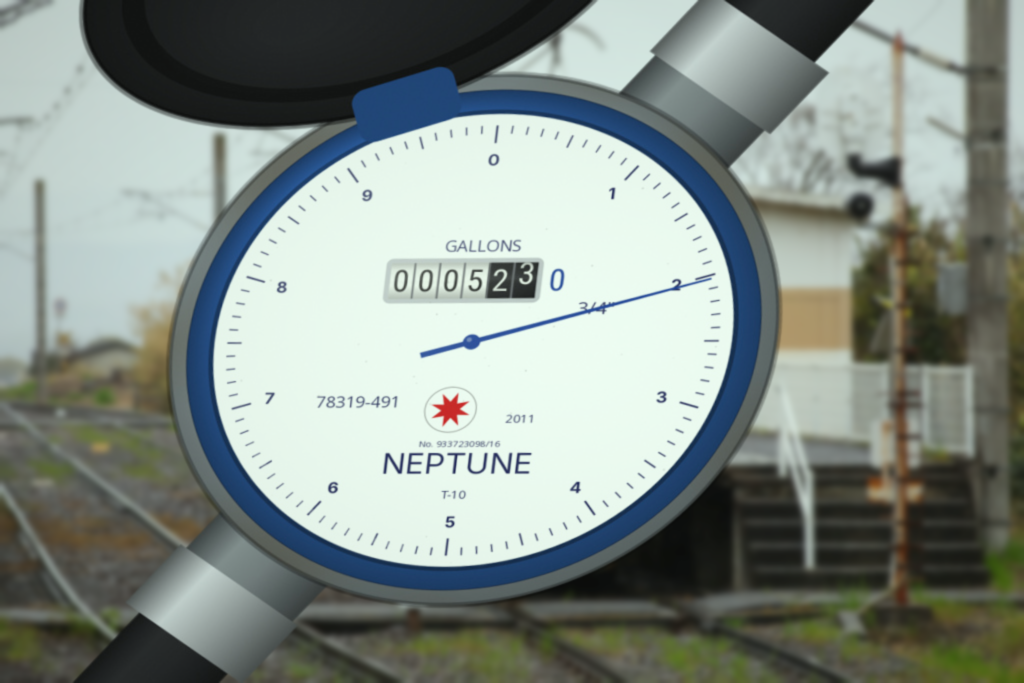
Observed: 5232.0; gal
